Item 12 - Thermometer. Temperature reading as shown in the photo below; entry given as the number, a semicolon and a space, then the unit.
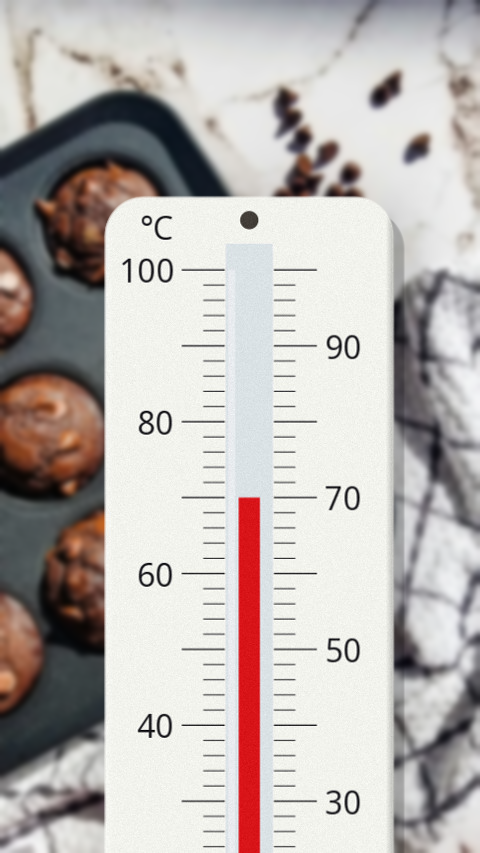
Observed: 70; °C
